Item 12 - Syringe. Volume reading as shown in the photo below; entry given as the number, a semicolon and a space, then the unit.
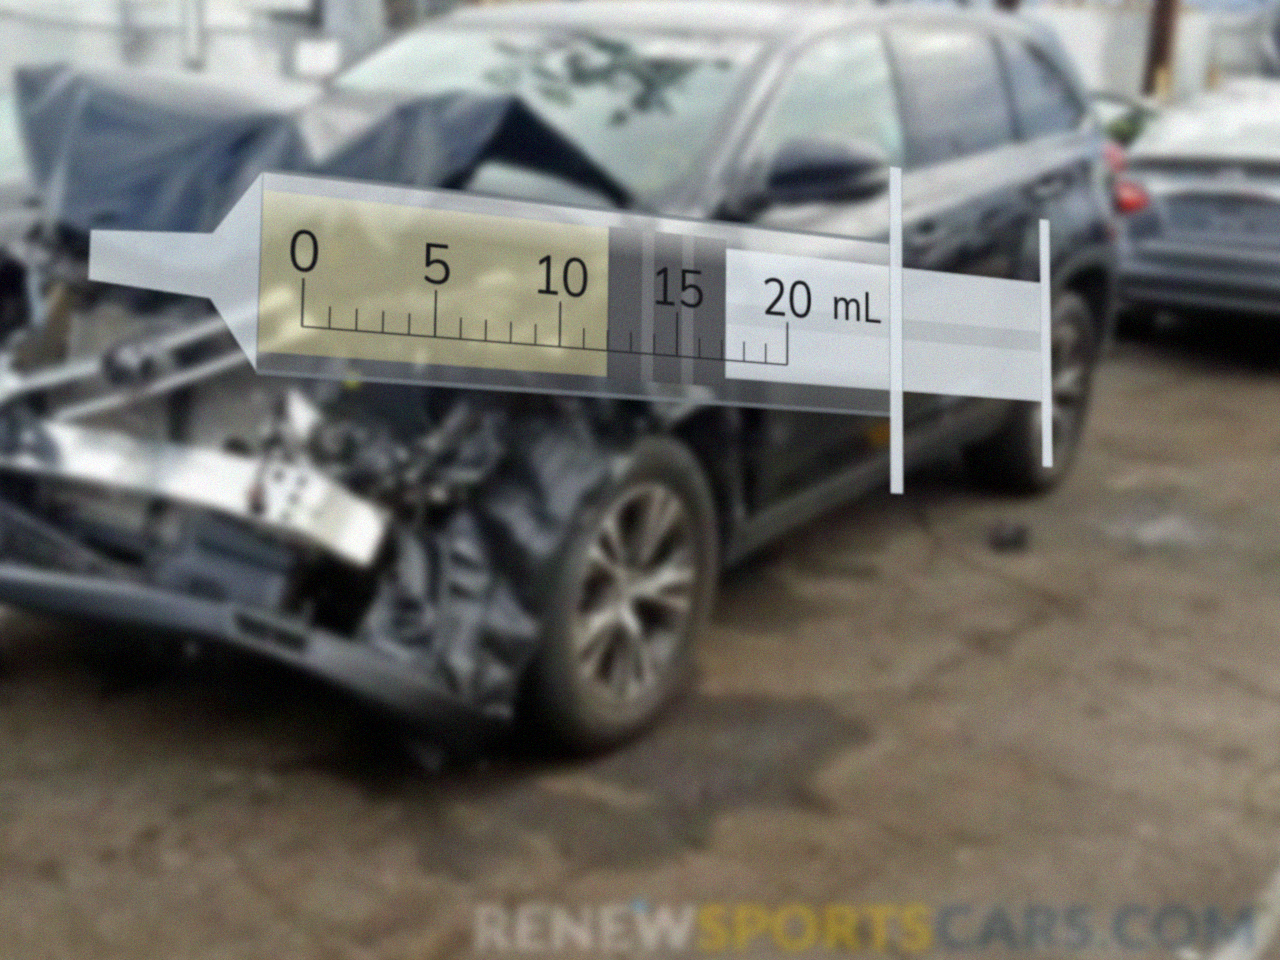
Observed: 12; mL
